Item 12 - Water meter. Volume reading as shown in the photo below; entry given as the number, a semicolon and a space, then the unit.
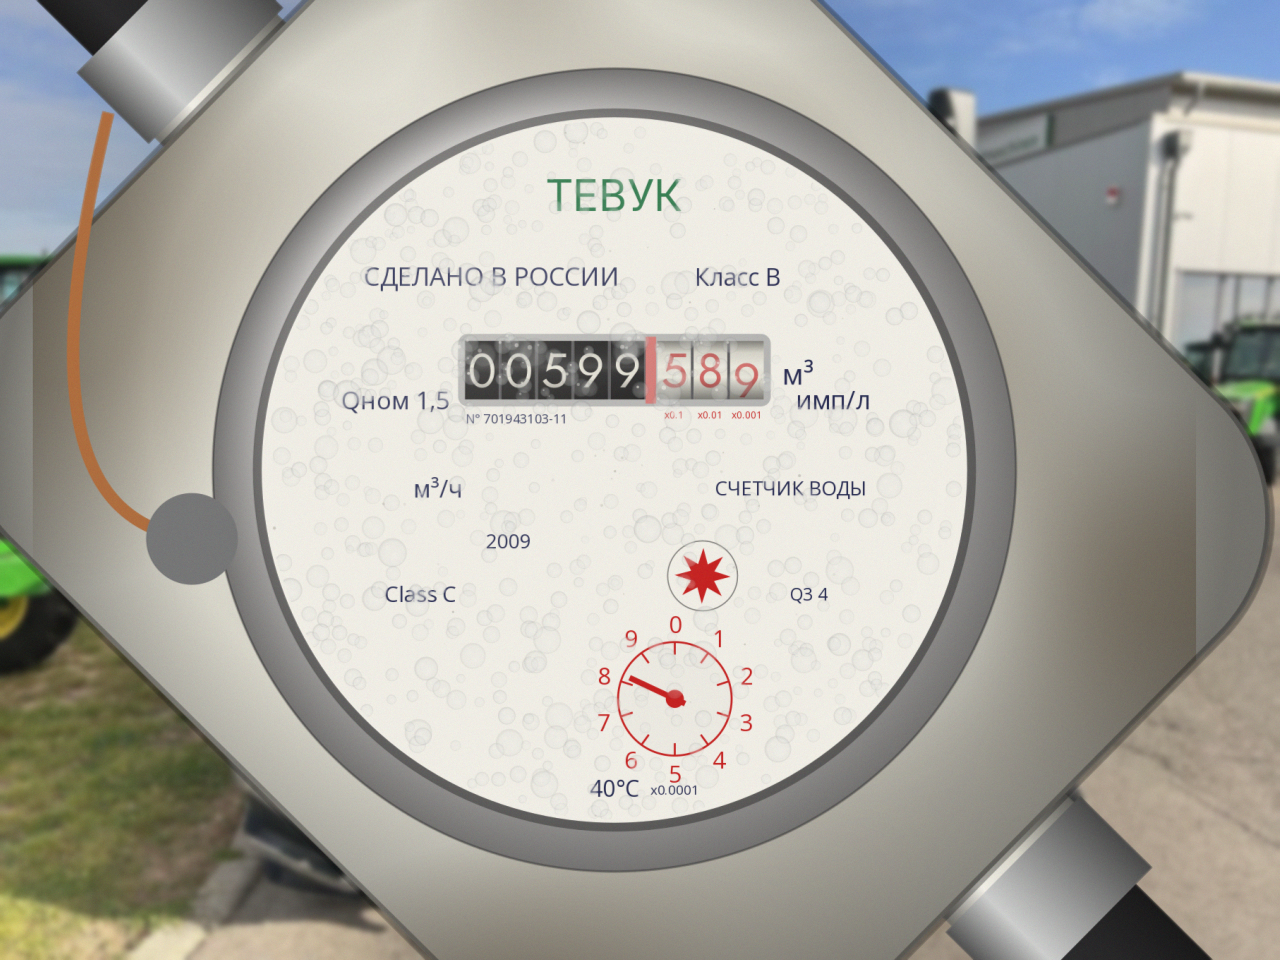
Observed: 599.5888; m³
